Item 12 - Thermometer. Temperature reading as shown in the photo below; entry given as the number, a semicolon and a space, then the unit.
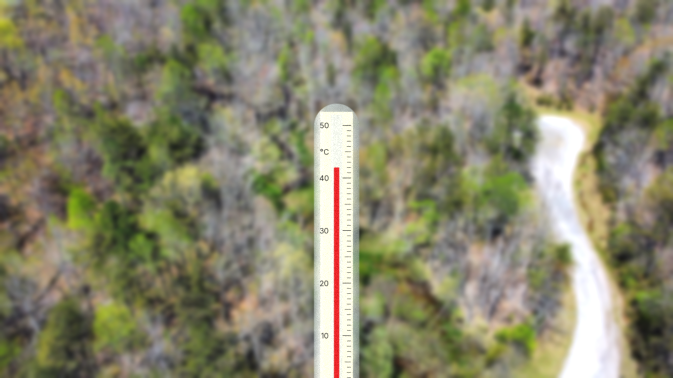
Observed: 42; °C
